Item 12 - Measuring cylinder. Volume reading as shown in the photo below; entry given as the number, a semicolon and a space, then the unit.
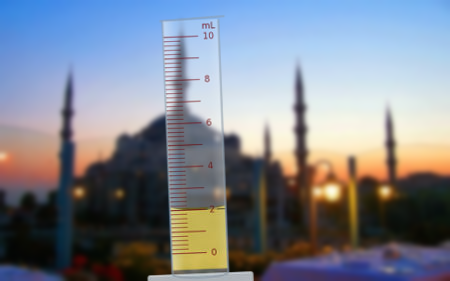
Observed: 2; mL
